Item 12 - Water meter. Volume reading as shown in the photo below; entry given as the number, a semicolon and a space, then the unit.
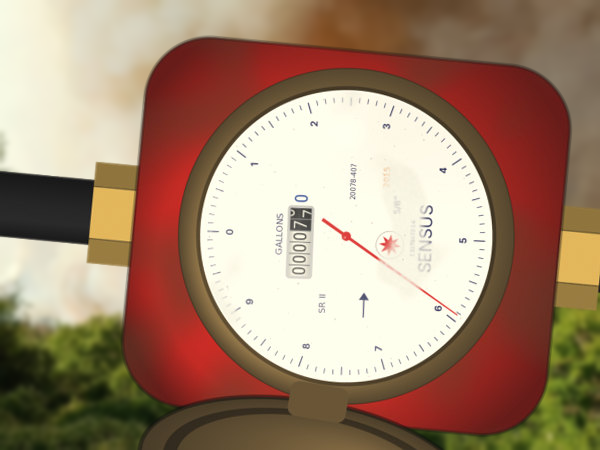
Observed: 765.9; gal
